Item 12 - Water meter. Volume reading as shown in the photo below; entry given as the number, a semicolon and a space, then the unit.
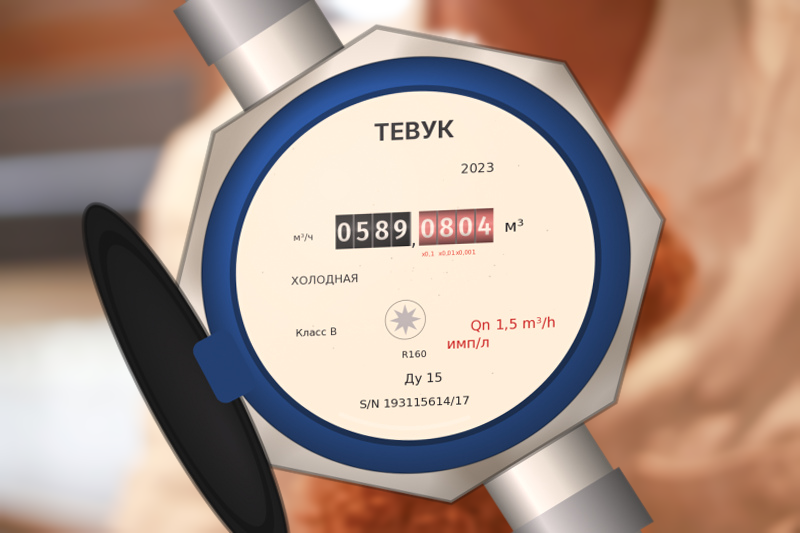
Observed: 589.0804; m³
